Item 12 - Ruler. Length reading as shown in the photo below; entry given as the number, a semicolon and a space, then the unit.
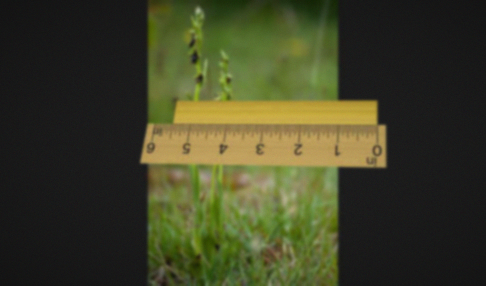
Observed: 5.5; in
